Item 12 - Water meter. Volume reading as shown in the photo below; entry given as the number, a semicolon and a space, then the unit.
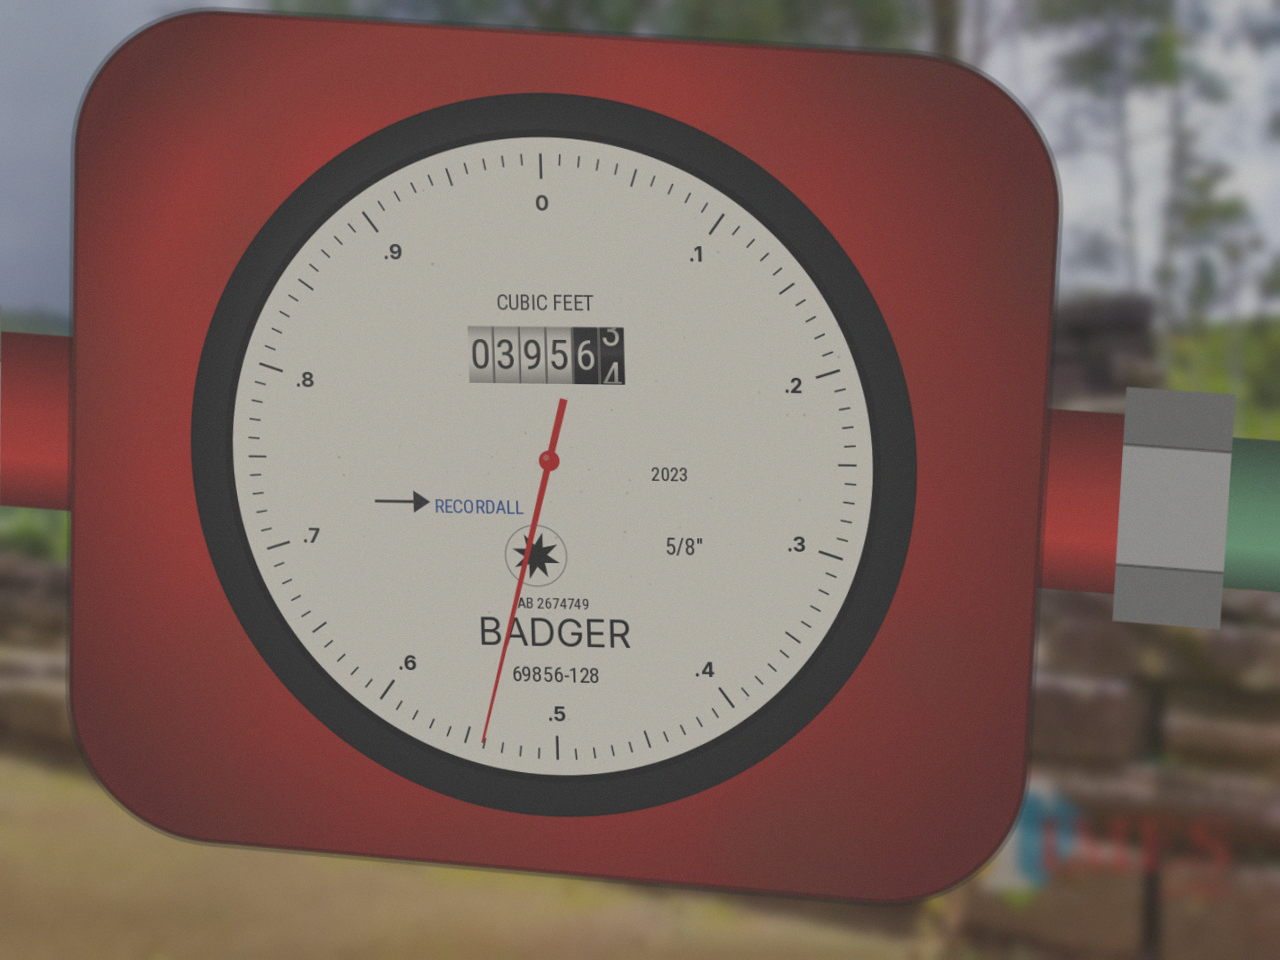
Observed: 39563.54; ft³
